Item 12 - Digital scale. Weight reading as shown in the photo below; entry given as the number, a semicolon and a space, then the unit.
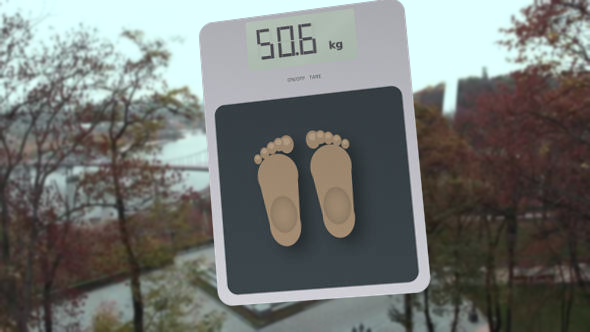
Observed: 50.6; kg
